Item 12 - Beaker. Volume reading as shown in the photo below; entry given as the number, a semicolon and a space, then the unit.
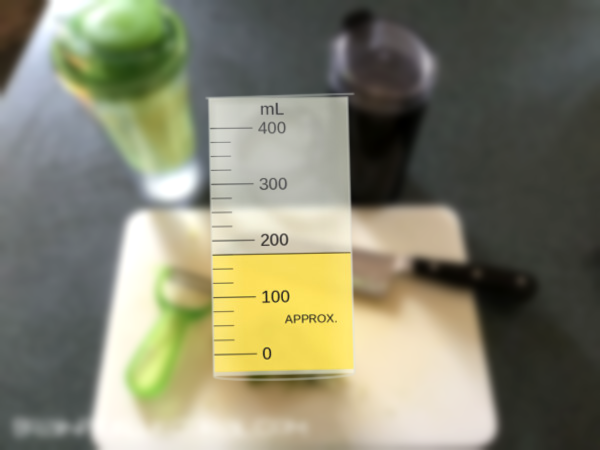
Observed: 175; mL
